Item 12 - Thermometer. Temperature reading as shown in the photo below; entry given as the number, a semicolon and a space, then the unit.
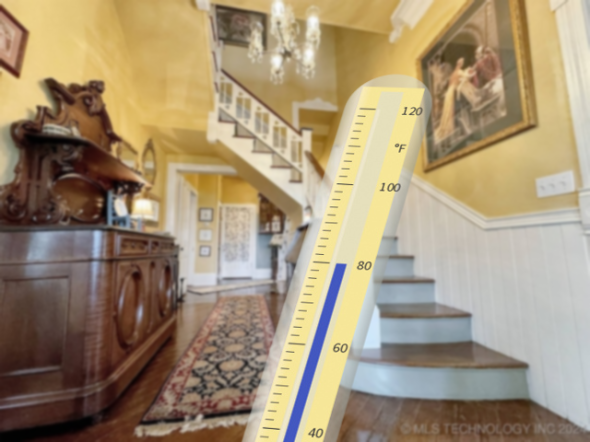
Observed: 80; °F
